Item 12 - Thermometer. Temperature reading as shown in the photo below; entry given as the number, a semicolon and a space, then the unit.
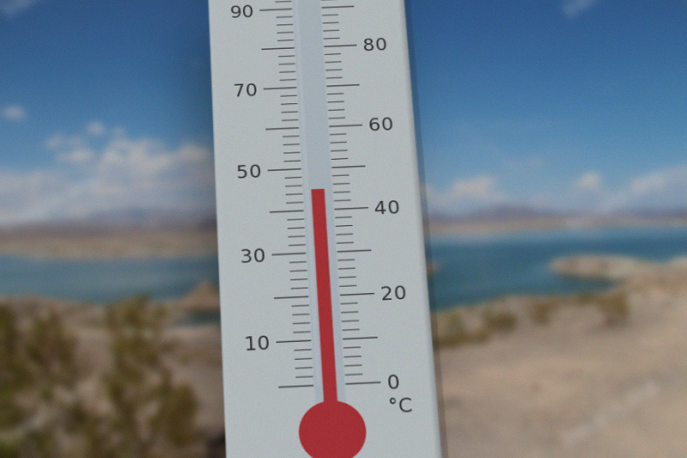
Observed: 45; °C
